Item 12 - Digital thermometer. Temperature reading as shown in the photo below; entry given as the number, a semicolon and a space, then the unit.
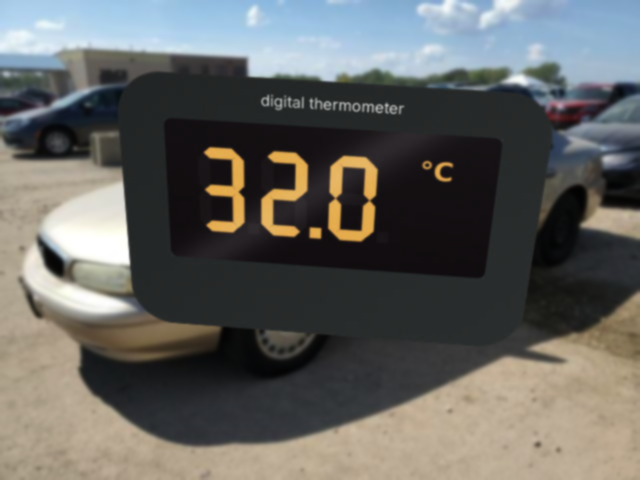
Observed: 32.0; °C
